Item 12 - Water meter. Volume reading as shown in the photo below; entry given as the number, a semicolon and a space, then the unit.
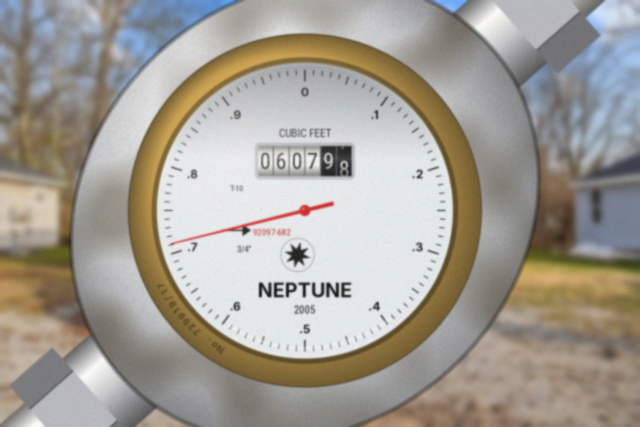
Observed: 60797.71; ft³
